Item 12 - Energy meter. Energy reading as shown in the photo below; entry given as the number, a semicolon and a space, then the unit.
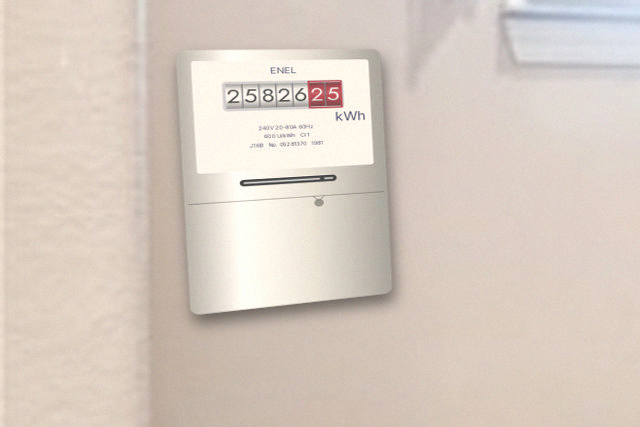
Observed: 25826.25; kWh
